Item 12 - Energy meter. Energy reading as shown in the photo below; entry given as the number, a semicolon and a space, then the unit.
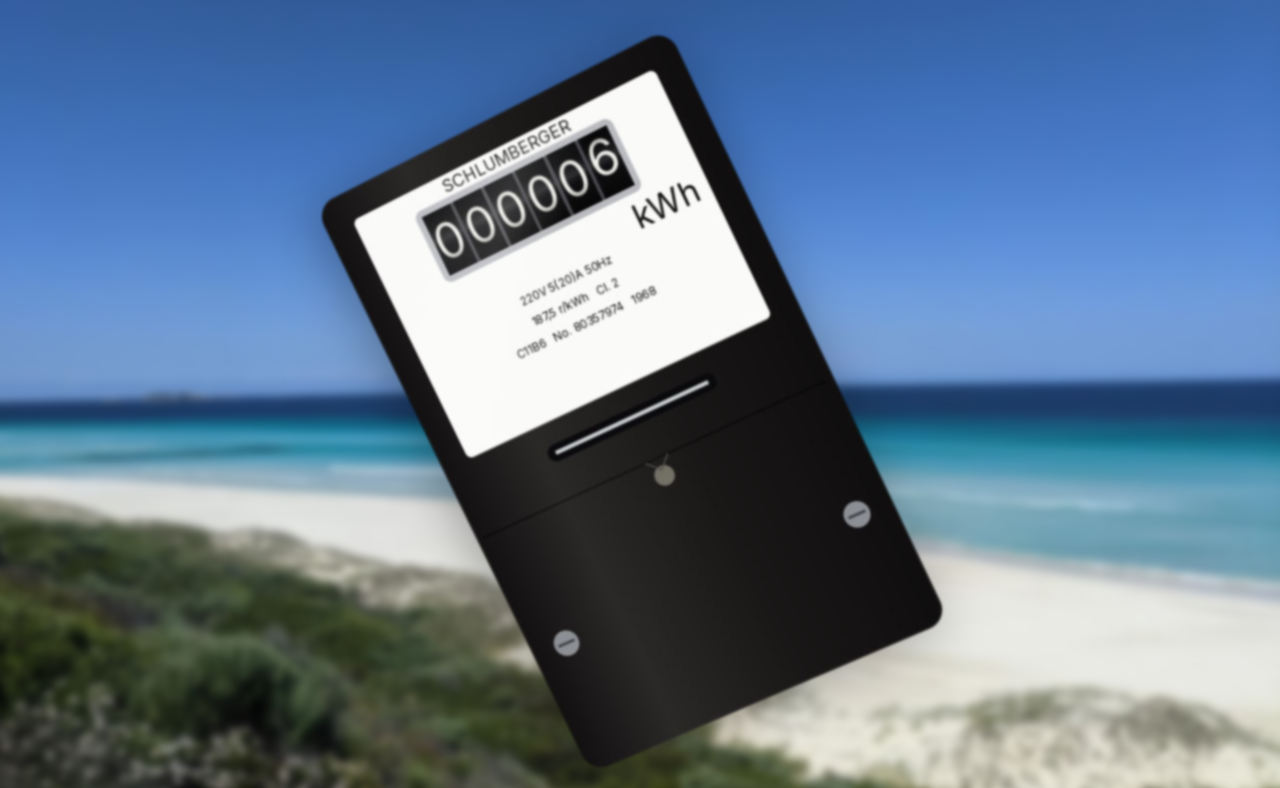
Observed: 6; kWh
